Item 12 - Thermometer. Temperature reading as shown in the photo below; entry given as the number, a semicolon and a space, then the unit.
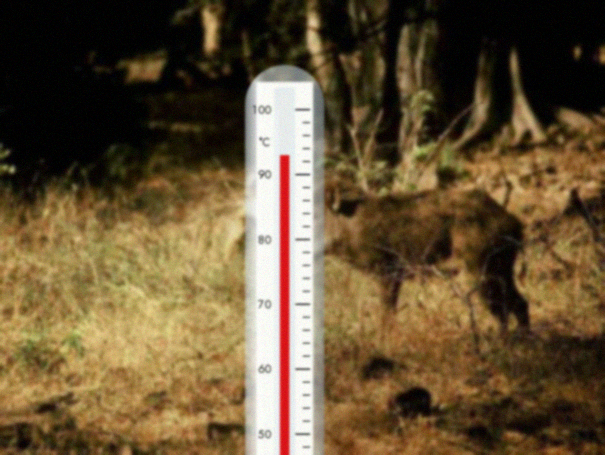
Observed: 93; °C
